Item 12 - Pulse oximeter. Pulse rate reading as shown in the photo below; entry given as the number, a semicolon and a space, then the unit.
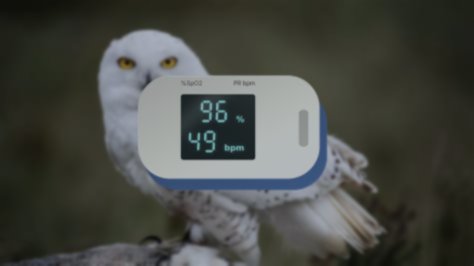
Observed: 49; bpm
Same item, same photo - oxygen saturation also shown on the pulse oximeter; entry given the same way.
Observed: 96; %
